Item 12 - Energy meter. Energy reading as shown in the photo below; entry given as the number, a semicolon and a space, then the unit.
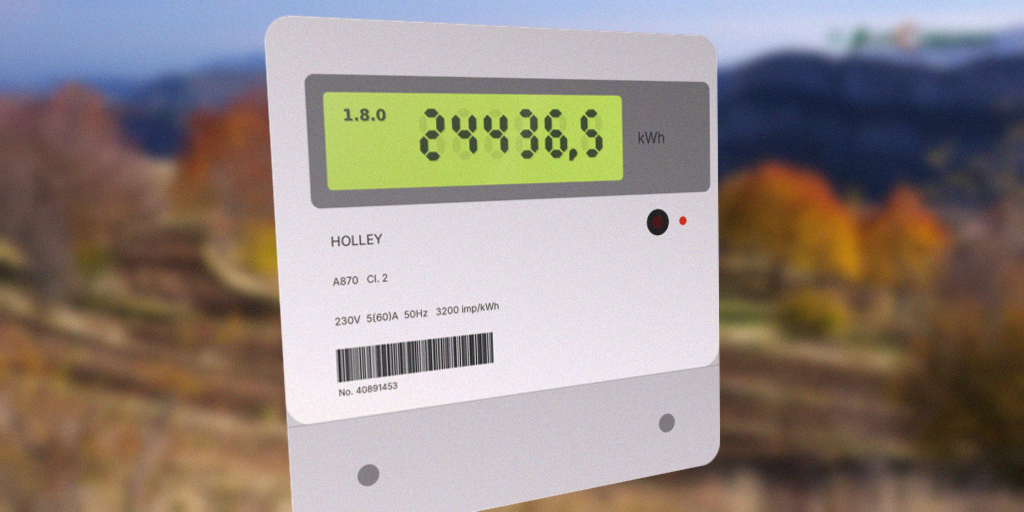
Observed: 24436.5; kWh
